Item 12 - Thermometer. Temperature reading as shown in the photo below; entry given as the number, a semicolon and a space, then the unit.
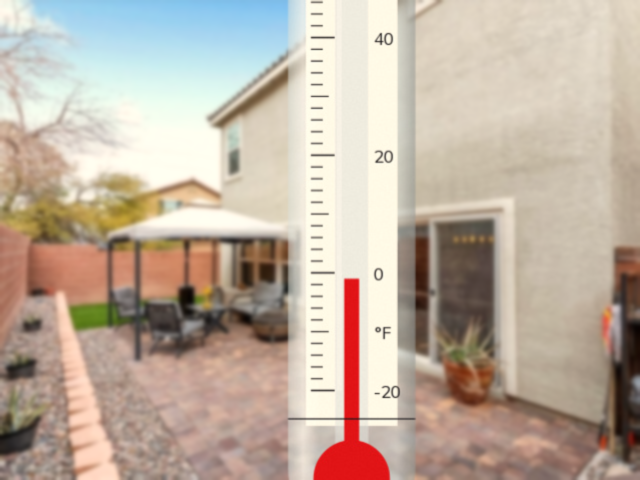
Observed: -1; °F
